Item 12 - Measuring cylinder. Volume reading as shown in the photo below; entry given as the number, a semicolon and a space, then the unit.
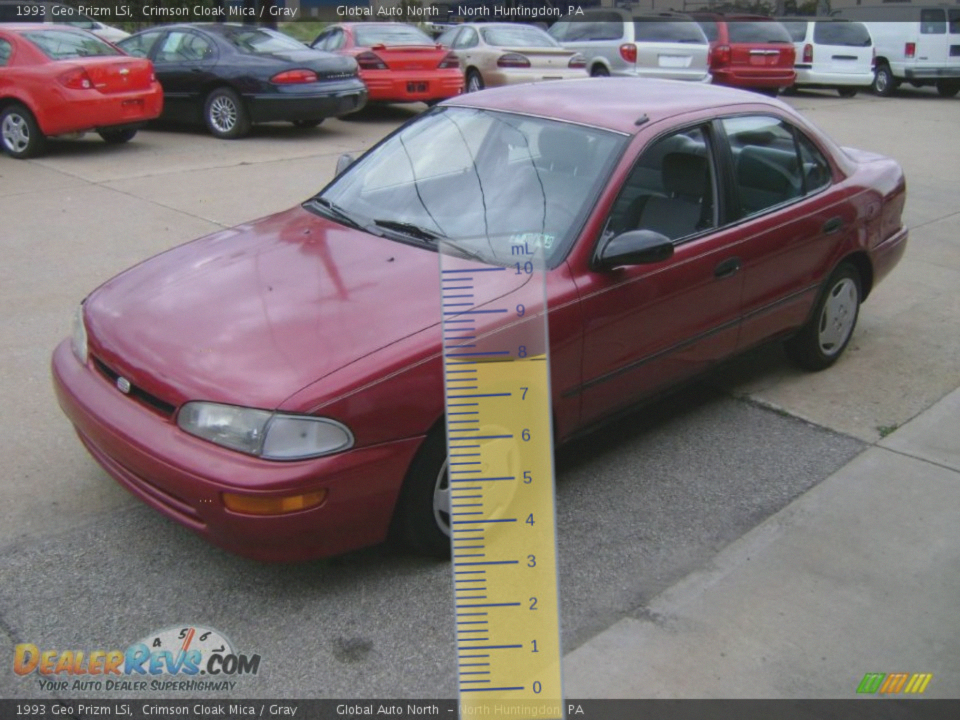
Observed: 7.8; mL
